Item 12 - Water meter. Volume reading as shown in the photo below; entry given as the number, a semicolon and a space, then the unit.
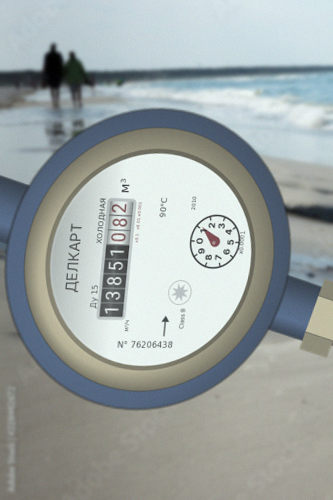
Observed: 13851.0821; m³
